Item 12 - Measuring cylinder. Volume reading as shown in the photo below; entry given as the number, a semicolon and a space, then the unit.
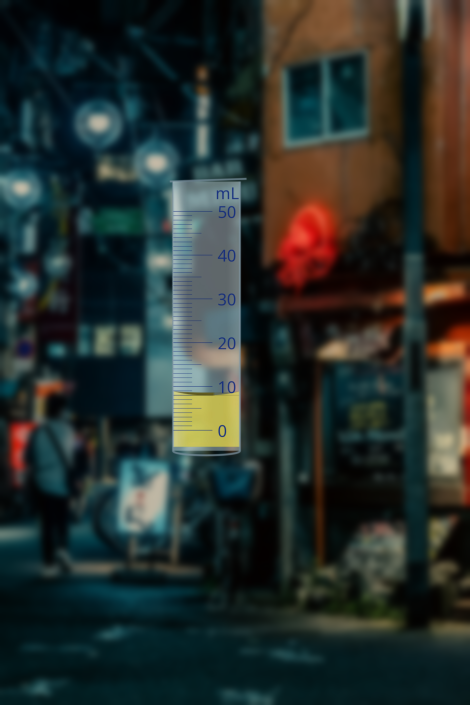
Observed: 8; mL
